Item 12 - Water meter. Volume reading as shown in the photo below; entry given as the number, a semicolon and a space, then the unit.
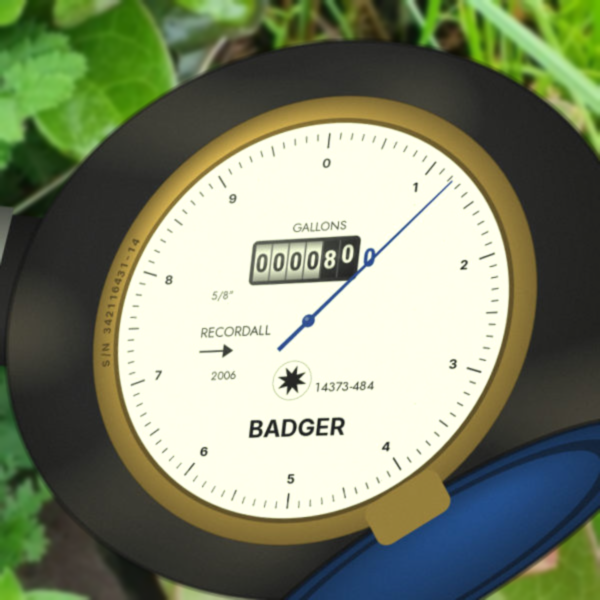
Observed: 801.2; gal
